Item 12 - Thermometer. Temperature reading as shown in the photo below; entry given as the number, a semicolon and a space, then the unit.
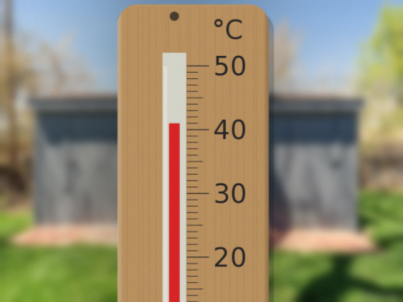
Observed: 41; °C
